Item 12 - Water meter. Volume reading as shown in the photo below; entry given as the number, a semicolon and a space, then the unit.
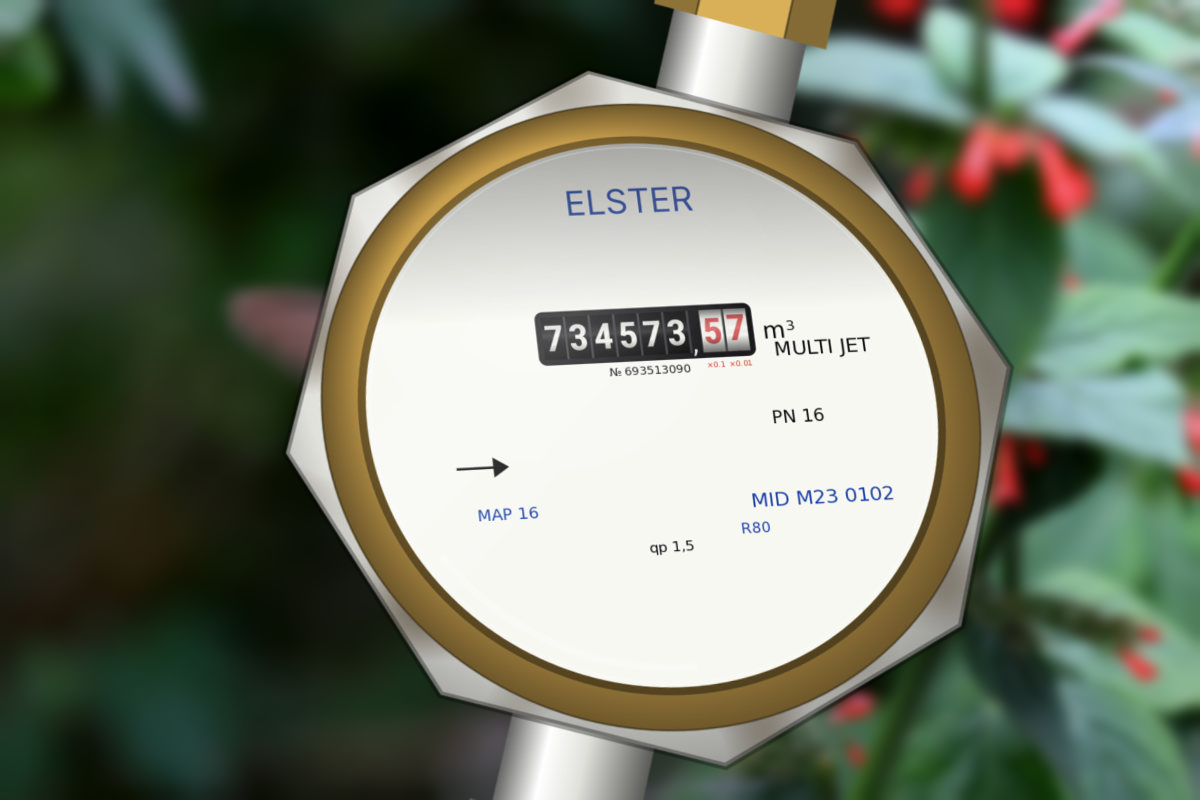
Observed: 734573.57; m³
